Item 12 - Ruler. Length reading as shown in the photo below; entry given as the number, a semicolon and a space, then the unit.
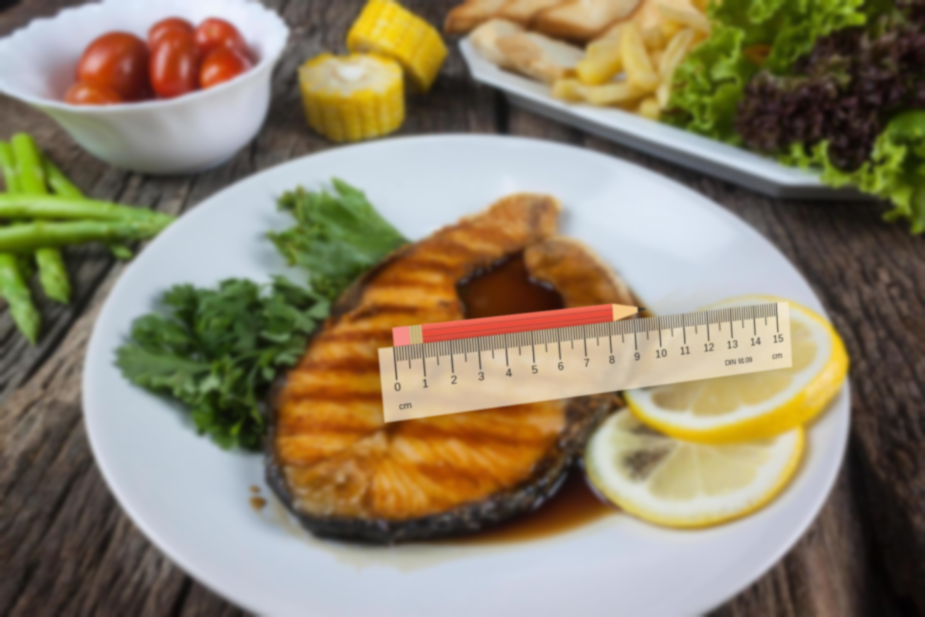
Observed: 9.5; cm
